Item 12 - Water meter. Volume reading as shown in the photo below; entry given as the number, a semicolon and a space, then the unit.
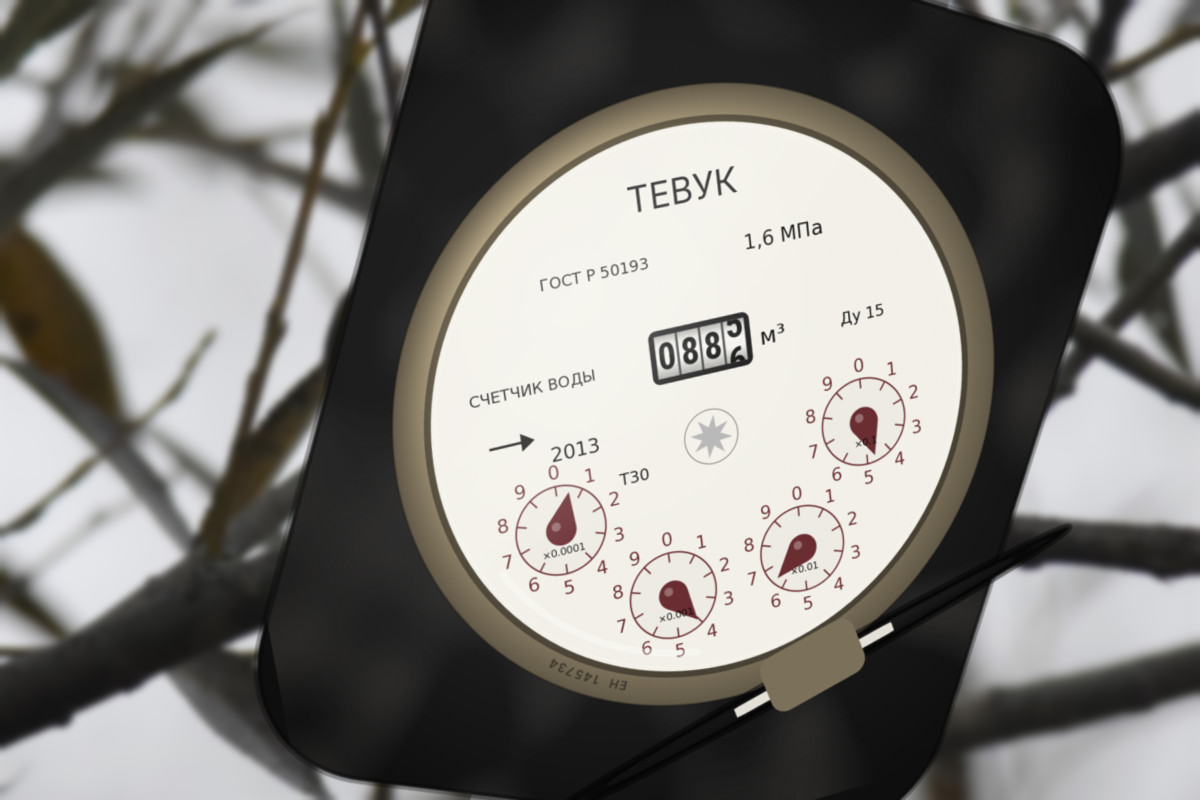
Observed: 885.4640; m³
